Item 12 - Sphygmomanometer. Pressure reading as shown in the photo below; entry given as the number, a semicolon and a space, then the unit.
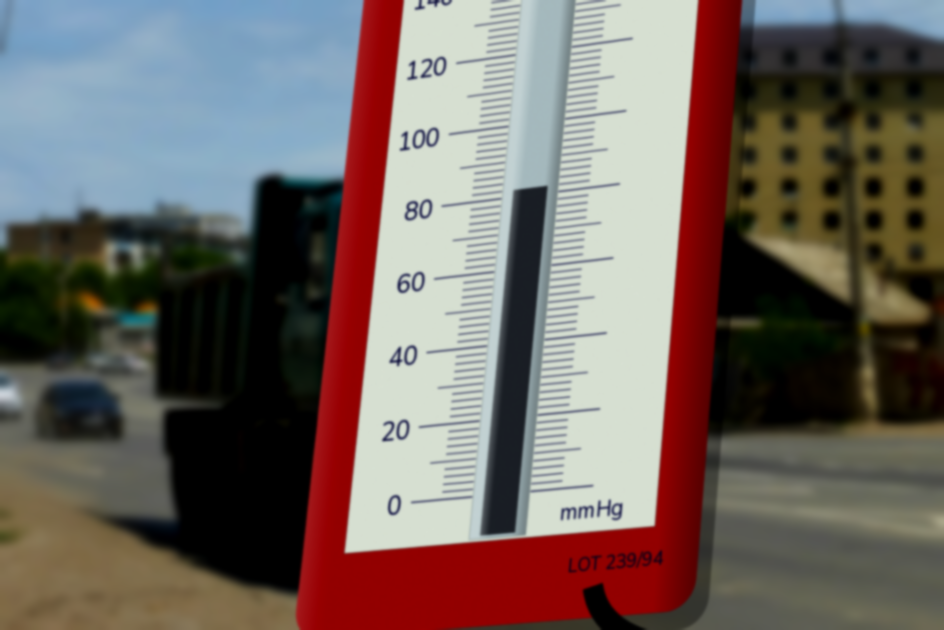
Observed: 82; mmHg
